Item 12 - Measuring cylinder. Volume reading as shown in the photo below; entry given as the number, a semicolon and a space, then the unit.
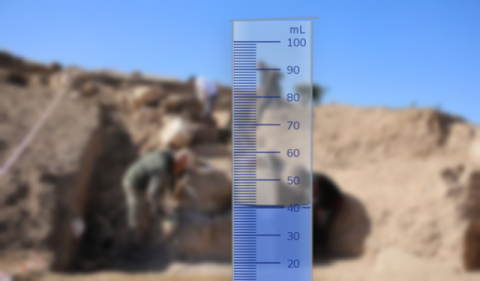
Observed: 40; mL
